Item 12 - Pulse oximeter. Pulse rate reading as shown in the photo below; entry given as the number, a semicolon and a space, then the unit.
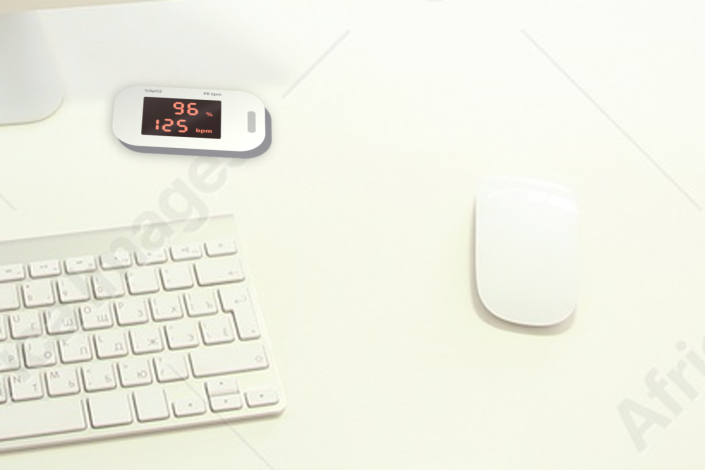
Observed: 125; bpm
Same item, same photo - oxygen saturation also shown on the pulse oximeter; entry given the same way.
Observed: 96; %
